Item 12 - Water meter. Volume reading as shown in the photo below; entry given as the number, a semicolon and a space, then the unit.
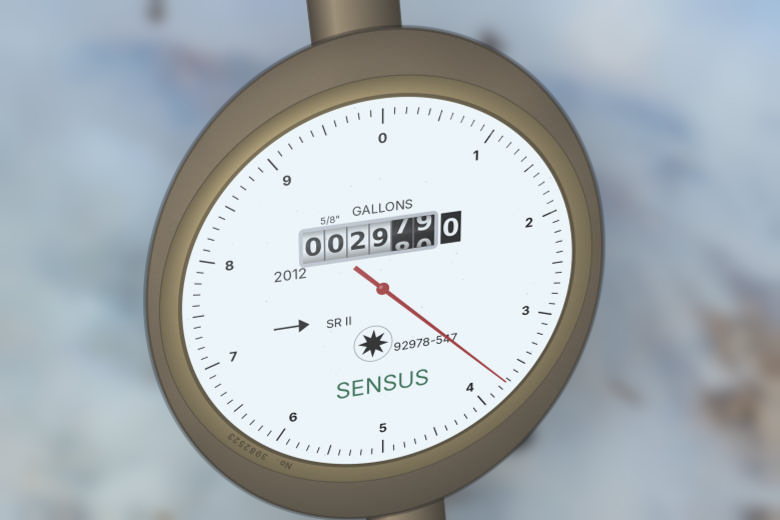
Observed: 29793.7; gal
